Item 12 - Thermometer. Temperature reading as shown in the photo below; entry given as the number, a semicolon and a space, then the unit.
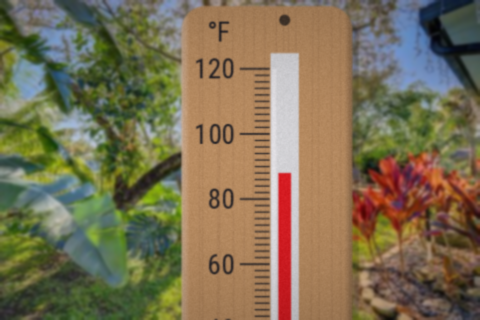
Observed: 88; °F
